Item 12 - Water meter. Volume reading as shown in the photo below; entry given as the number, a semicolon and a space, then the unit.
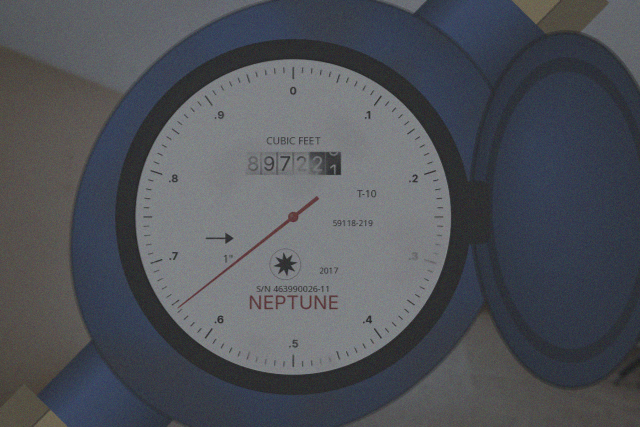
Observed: 897220.64; ft³
